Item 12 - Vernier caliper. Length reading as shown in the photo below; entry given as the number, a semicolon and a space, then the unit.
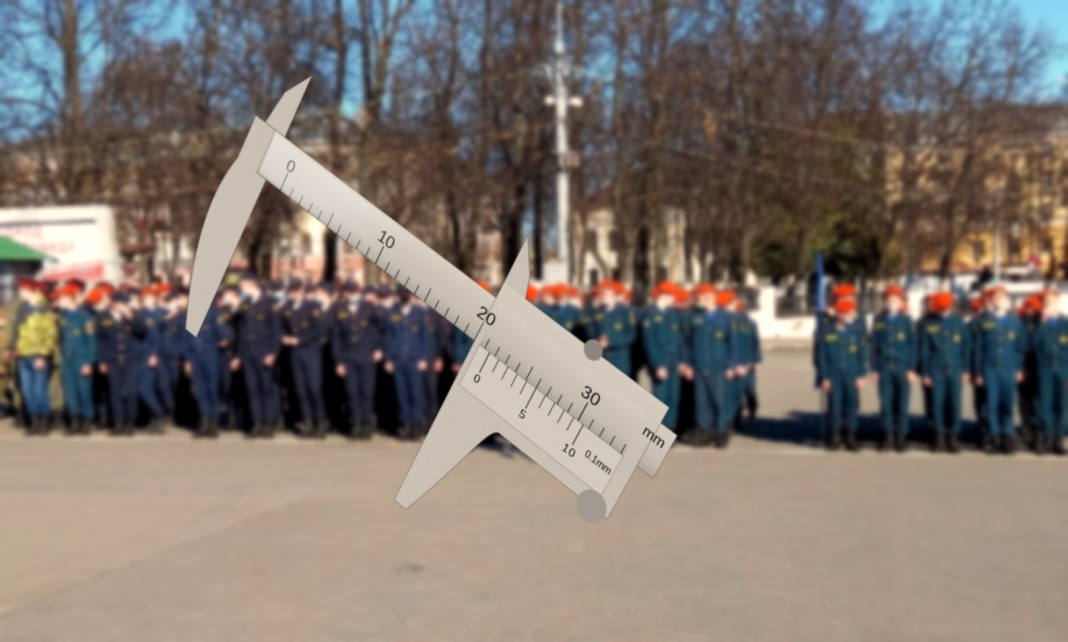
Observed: 21.5; mm
